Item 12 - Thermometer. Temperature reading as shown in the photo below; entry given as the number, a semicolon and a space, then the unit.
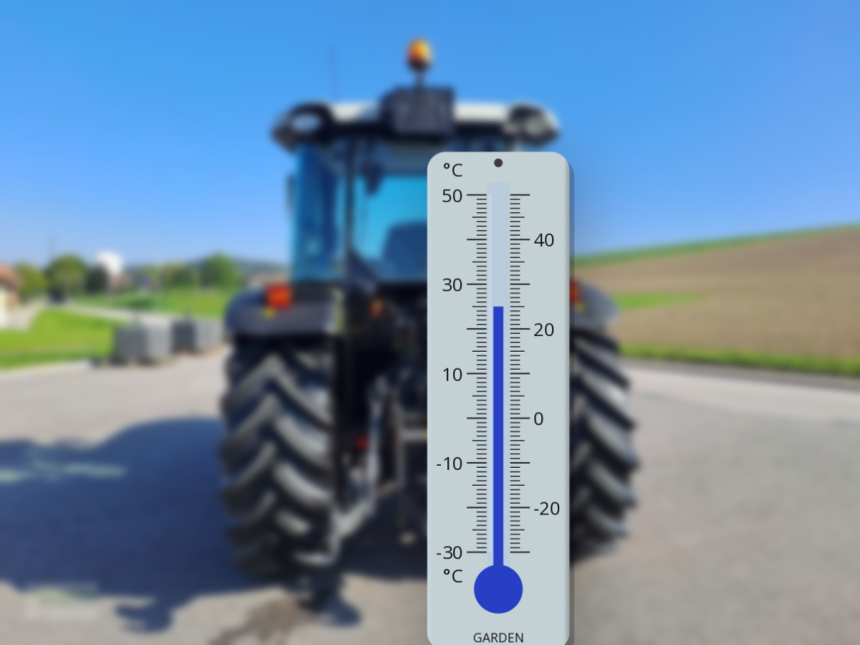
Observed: 25; °C
